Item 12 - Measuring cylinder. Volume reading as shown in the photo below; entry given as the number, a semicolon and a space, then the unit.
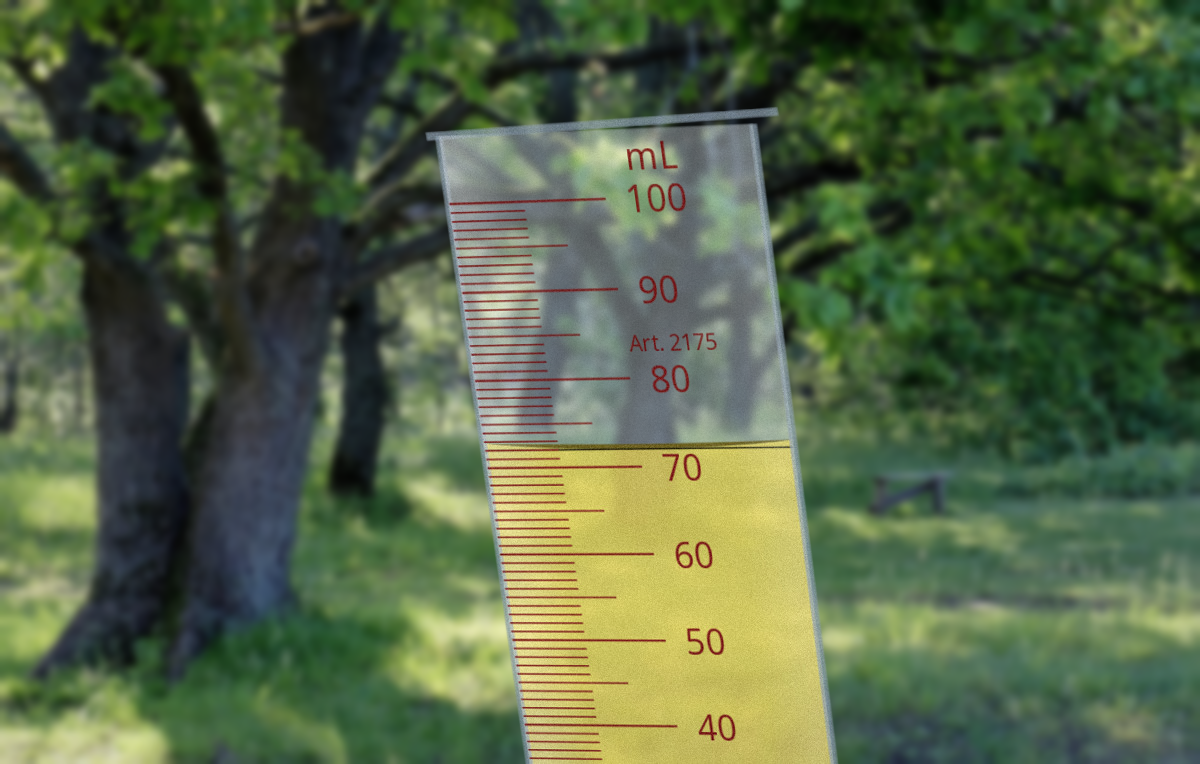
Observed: 72; mL
